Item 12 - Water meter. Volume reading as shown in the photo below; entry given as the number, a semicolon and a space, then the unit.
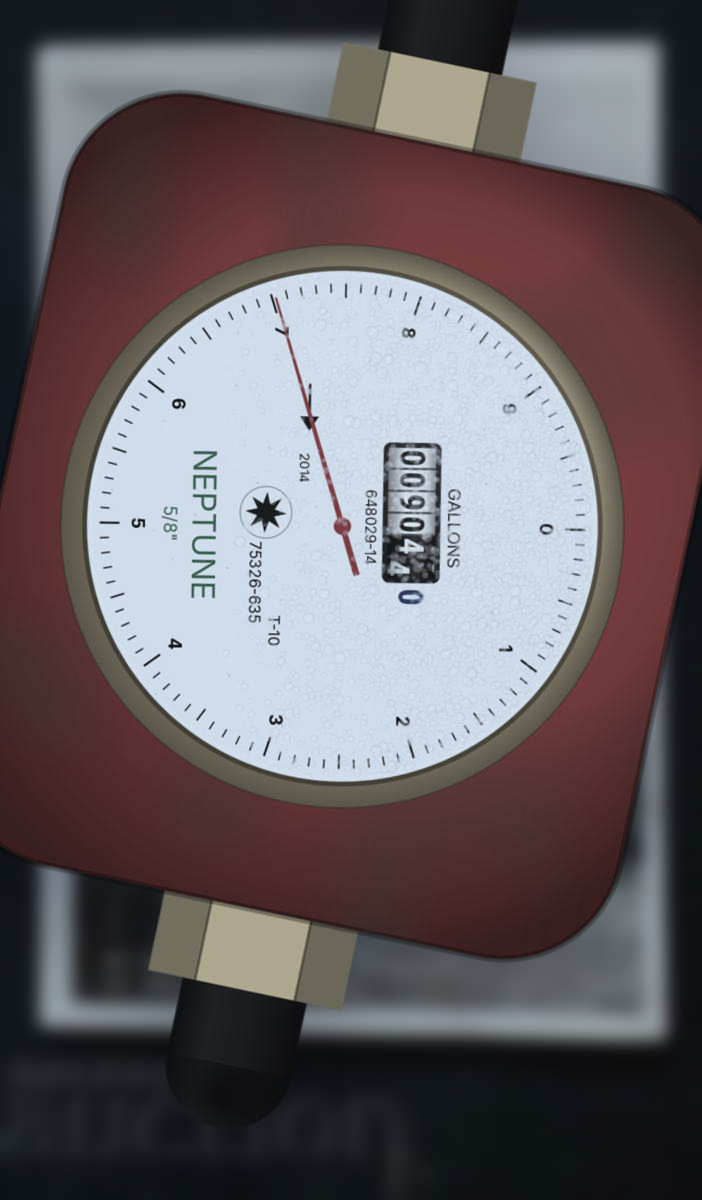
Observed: 90437.0; gal
